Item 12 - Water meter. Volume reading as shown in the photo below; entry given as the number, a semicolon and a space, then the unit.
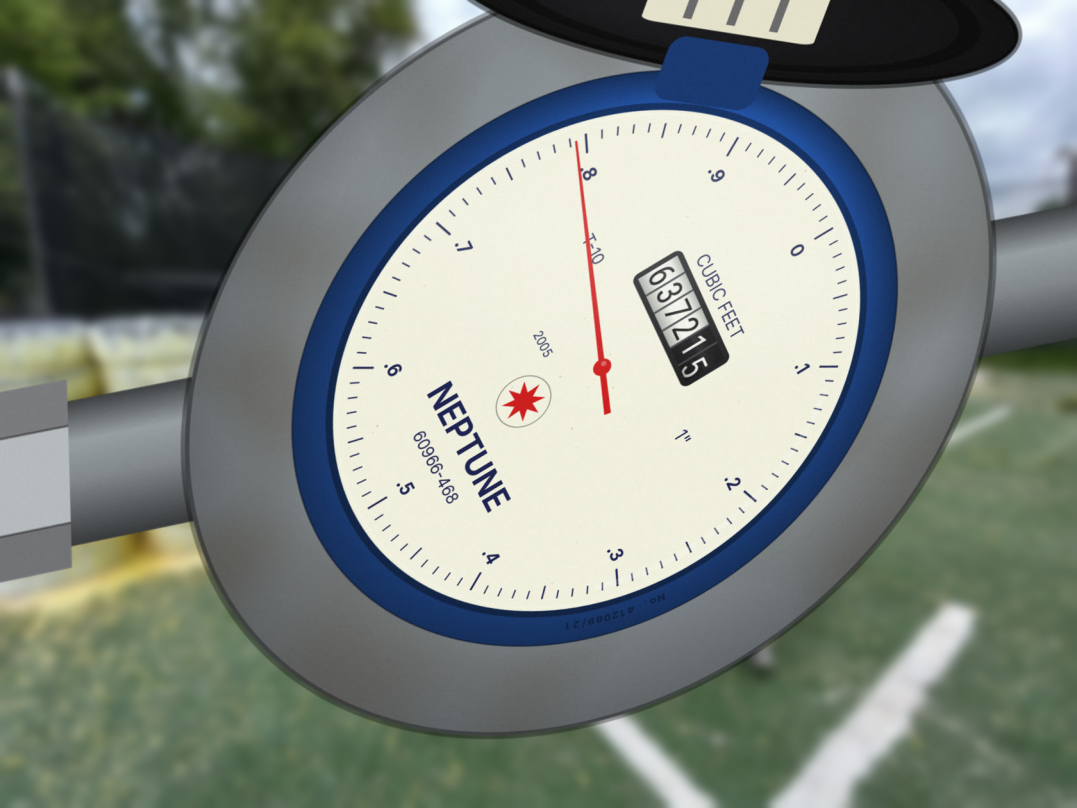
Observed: 637214.79; ft³
